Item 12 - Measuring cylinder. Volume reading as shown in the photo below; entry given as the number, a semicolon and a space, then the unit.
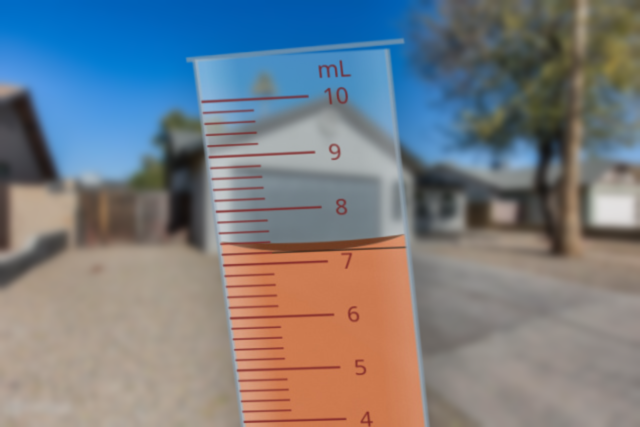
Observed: 7.2; mL
